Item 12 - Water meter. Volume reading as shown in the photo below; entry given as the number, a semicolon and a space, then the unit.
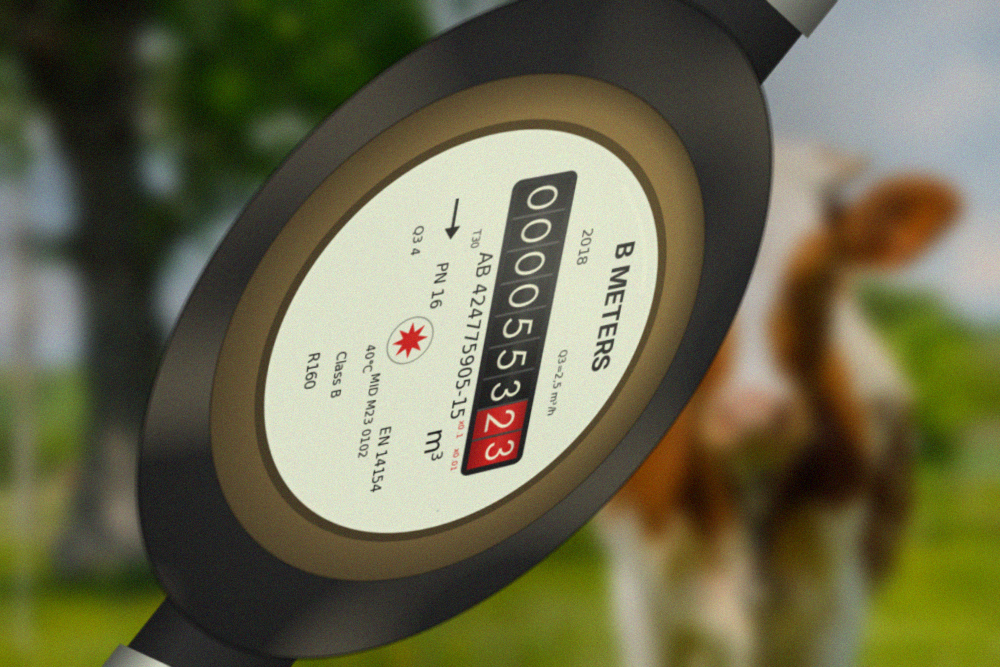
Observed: 553.23; m³
